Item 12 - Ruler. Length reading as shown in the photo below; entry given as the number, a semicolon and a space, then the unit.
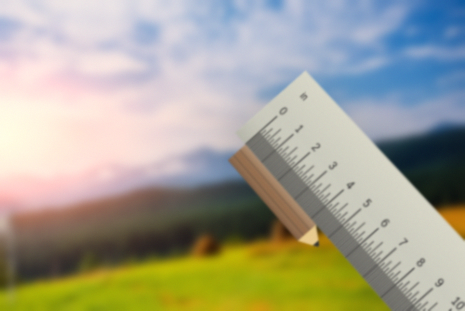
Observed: 5; in
